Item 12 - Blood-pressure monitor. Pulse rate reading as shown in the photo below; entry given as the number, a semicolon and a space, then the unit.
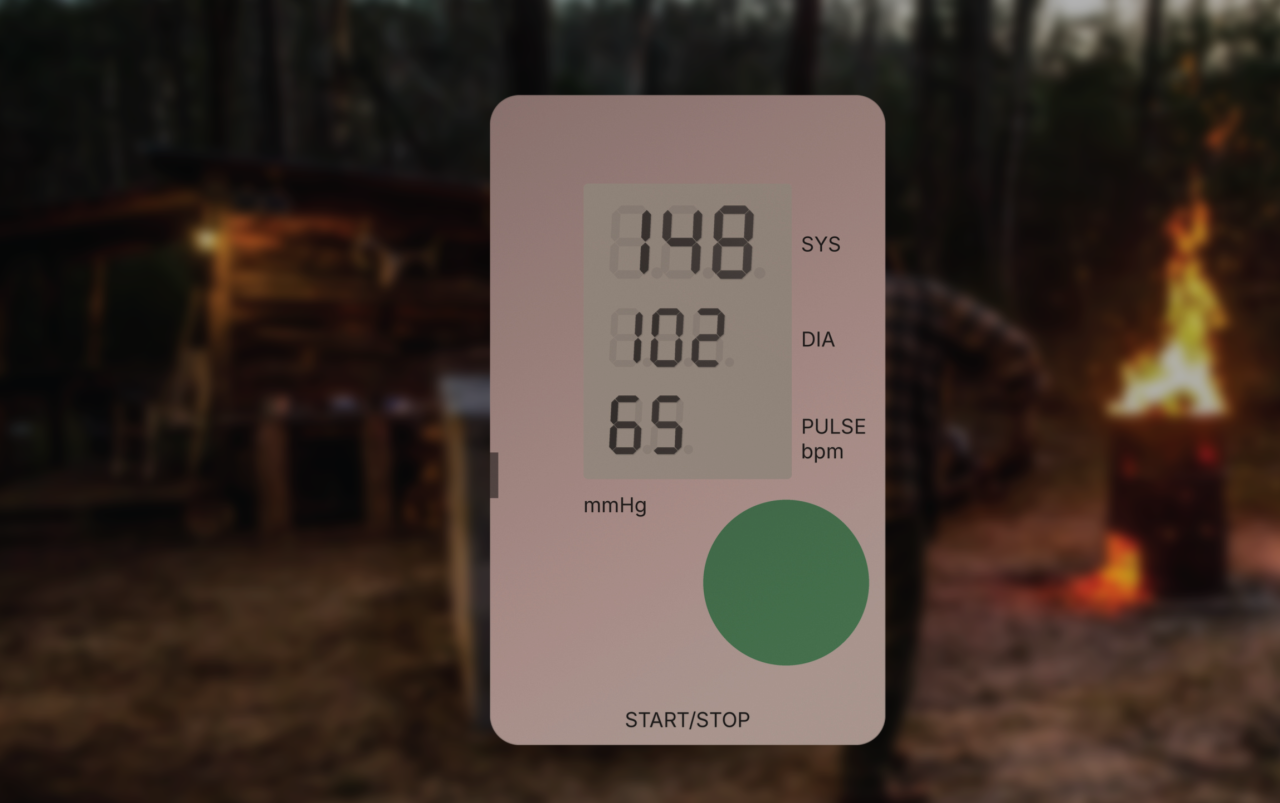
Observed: 65; bpm
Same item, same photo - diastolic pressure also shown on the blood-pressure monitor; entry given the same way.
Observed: 102; mmHg
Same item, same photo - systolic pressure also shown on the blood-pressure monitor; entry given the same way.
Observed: 148; mmHg
